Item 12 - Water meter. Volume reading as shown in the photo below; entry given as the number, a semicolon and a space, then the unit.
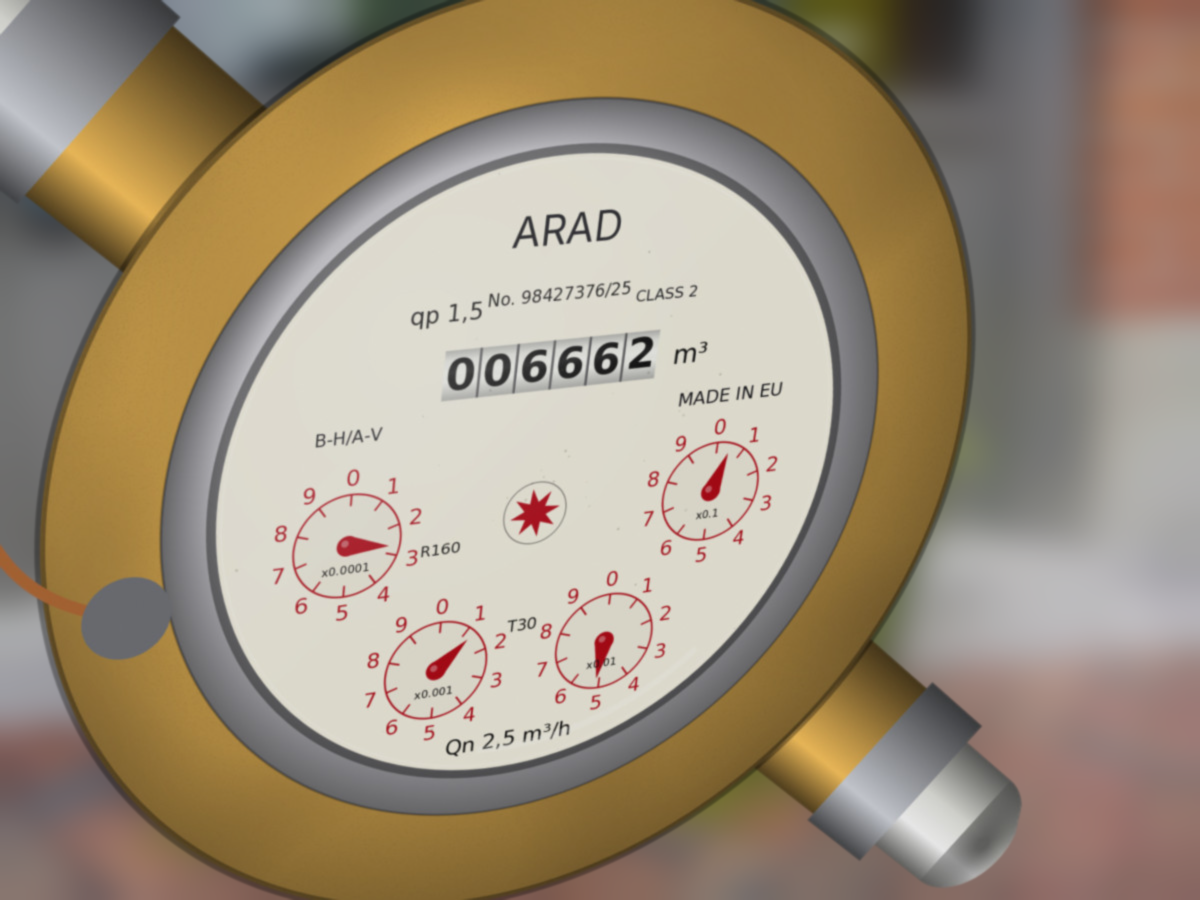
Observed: 6662.0512; m³
